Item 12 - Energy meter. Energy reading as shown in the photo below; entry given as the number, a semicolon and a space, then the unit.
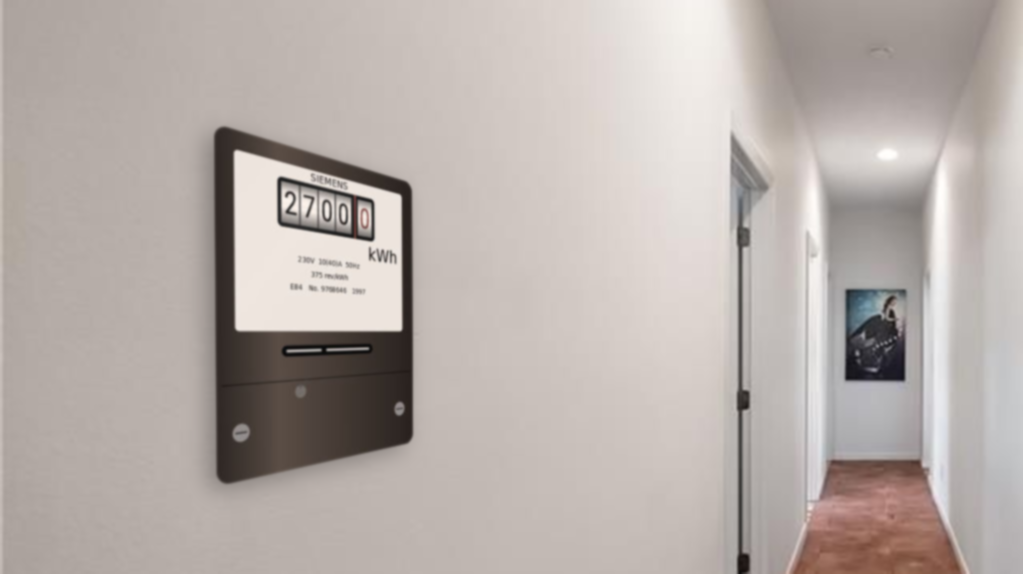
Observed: 2700.0; kWh
